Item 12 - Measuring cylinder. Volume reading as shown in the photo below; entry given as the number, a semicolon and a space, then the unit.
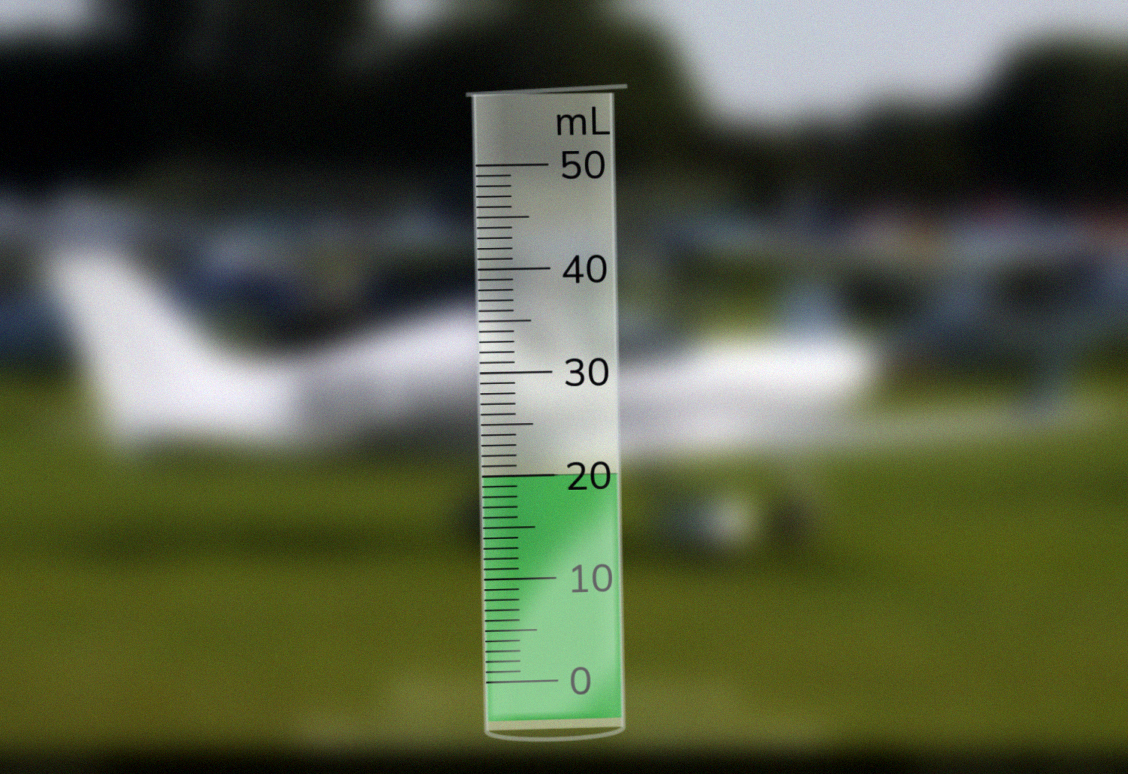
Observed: 20; mL
